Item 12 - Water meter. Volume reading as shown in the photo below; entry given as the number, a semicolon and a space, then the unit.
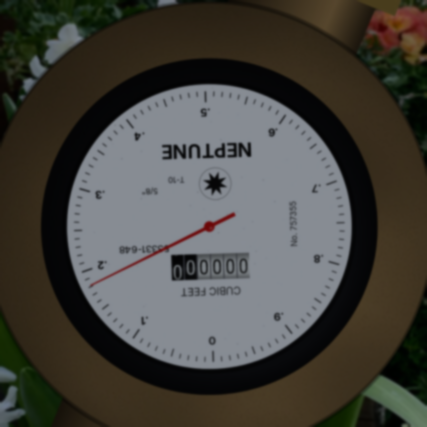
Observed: 0.18; ft³
